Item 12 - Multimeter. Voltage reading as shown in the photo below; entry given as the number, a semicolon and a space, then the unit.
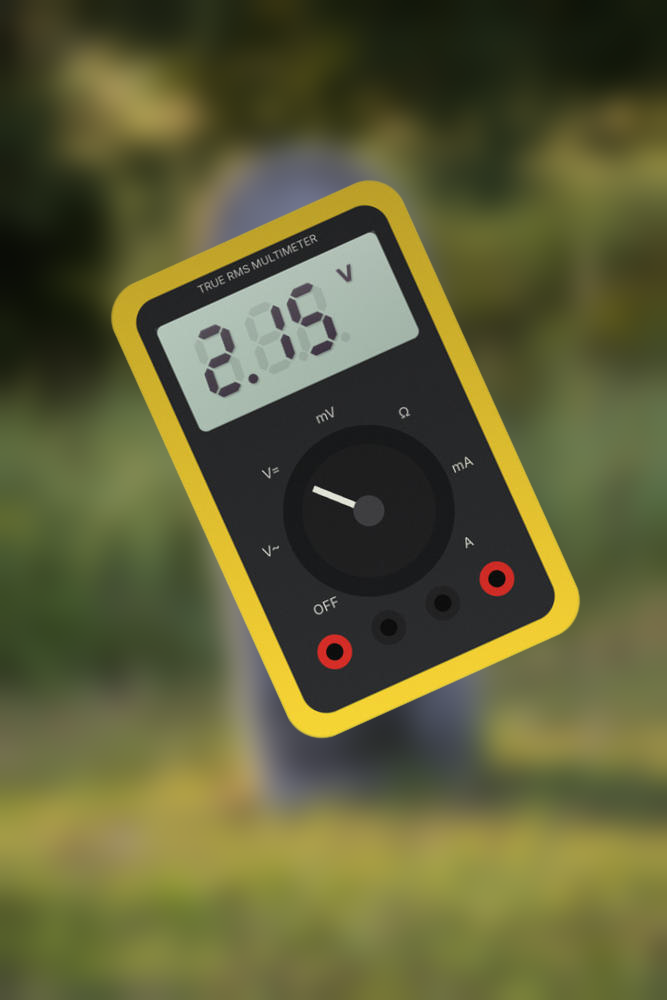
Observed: 2.15; V
